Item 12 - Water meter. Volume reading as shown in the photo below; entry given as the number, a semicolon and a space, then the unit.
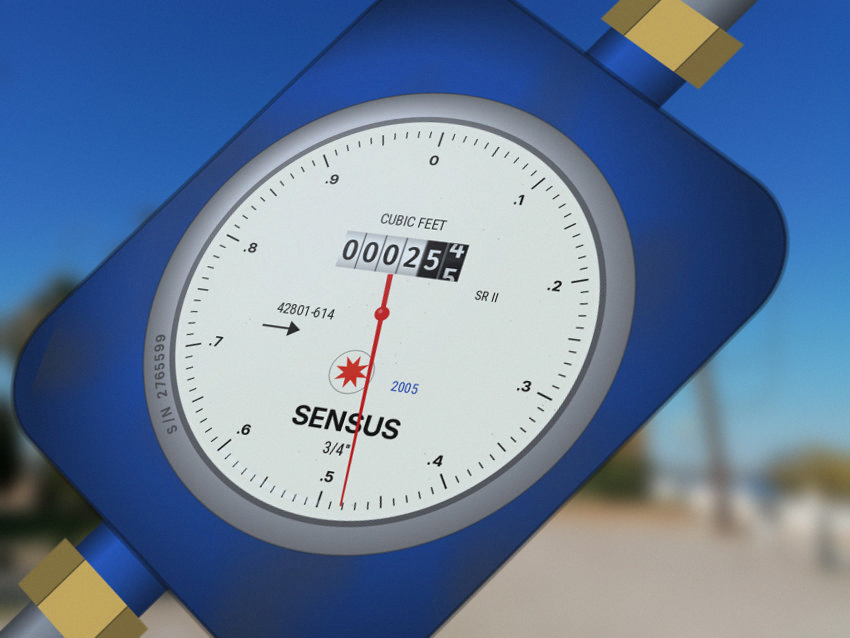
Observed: 254.48; ft³
